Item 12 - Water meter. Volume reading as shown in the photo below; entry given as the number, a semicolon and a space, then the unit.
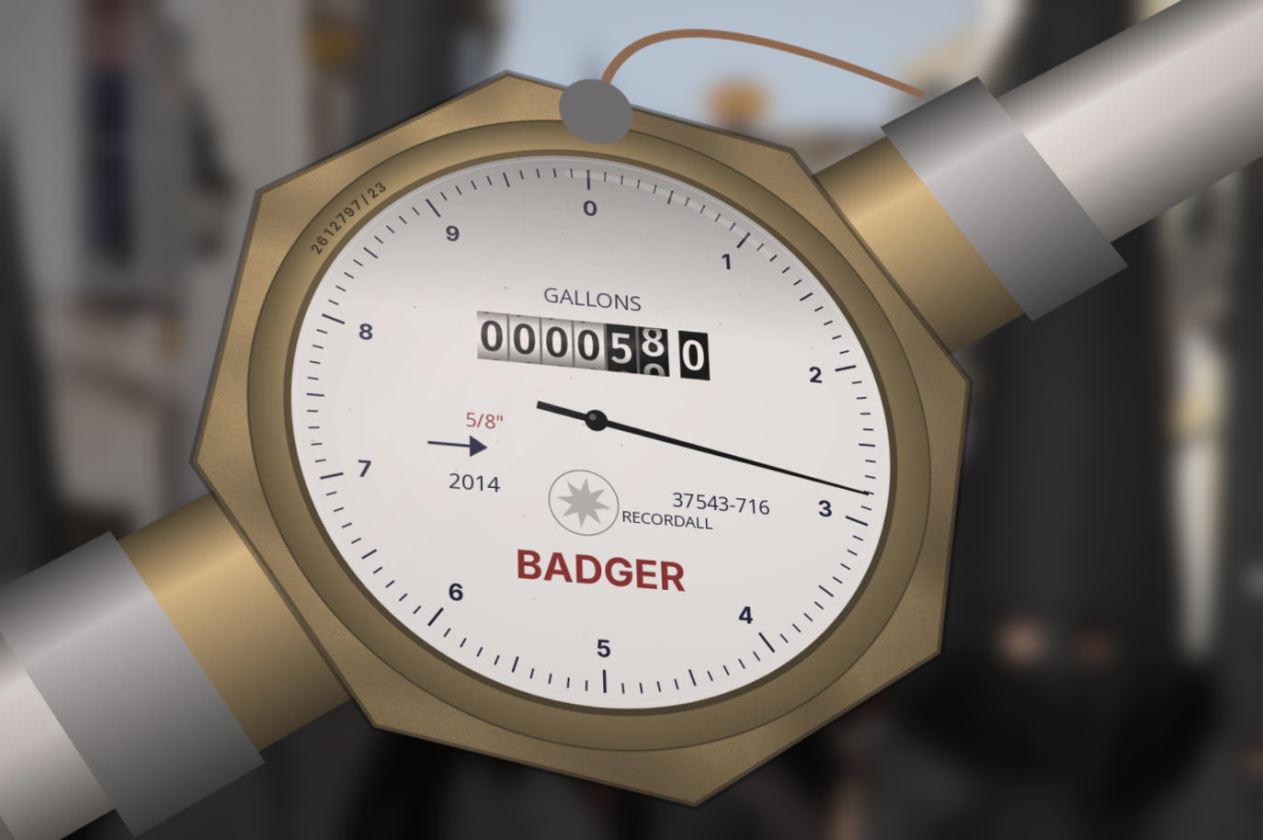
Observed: 582.8; gal
